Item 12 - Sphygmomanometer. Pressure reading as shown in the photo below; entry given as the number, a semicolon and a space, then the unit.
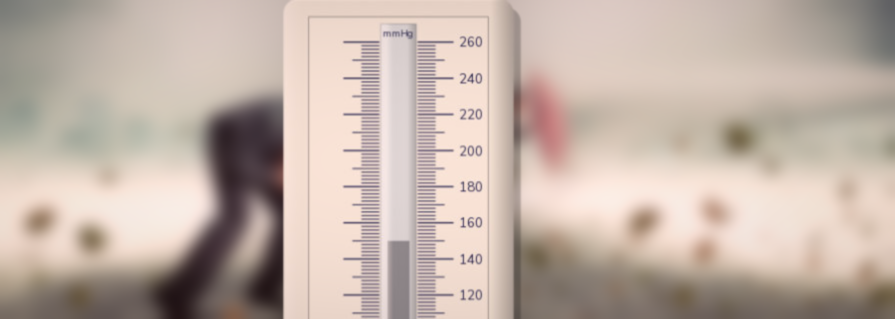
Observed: 150; mmHg
